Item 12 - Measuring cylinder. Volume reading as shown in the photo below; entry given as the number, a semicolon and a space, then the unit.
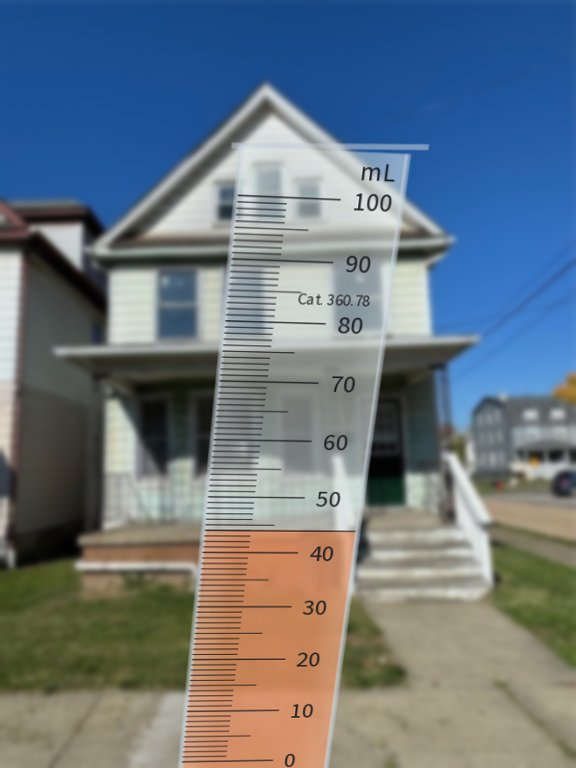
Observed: 44; mL
